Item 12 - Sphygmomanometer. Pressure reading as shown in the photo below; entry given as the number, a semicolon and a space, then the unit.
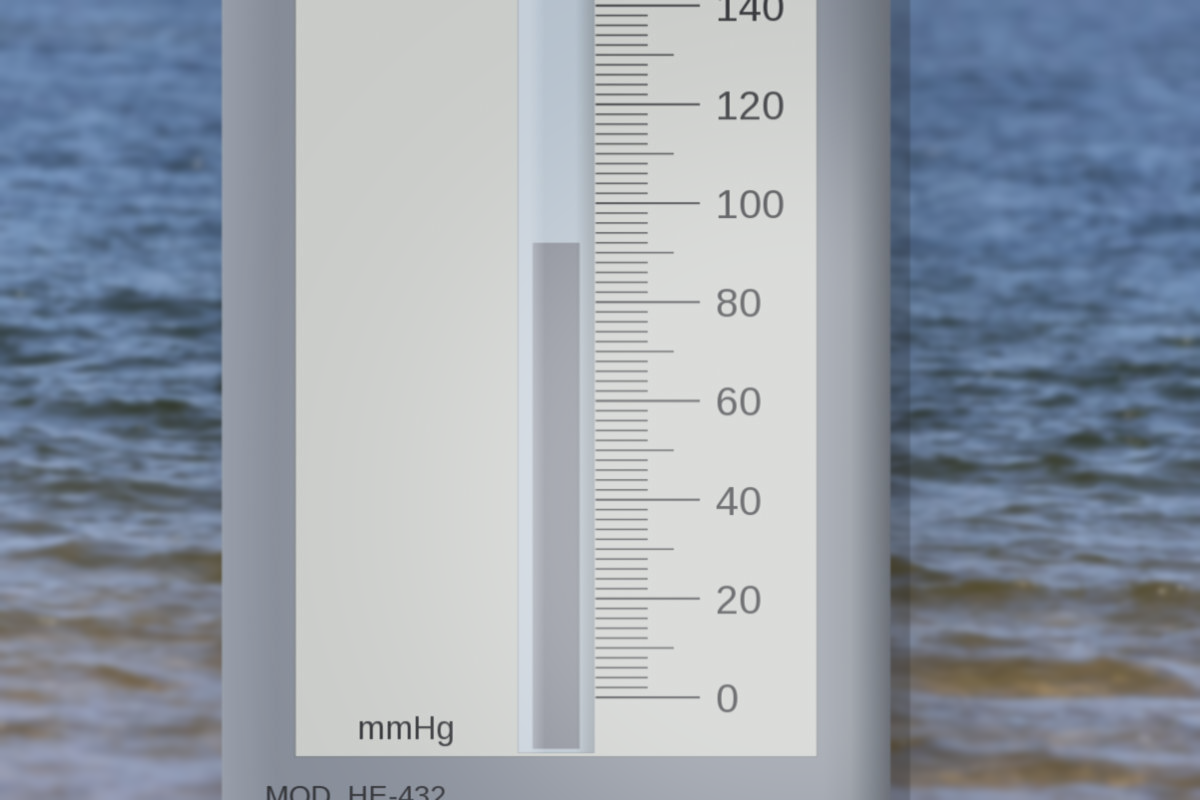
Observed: 92; mmHg
